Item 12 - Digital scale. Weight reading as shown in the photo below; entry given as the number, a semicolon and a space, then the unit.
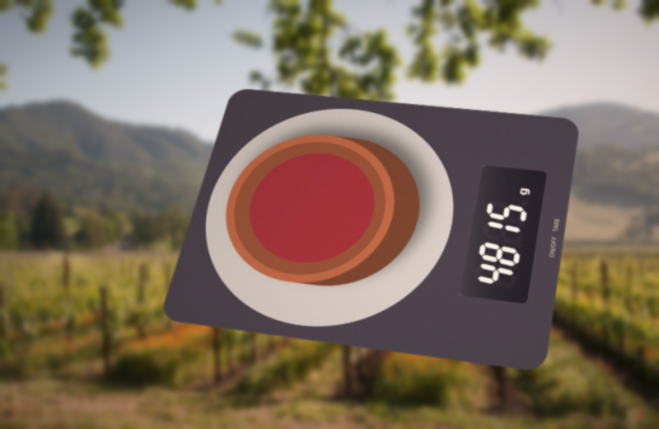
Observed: 4815; g
